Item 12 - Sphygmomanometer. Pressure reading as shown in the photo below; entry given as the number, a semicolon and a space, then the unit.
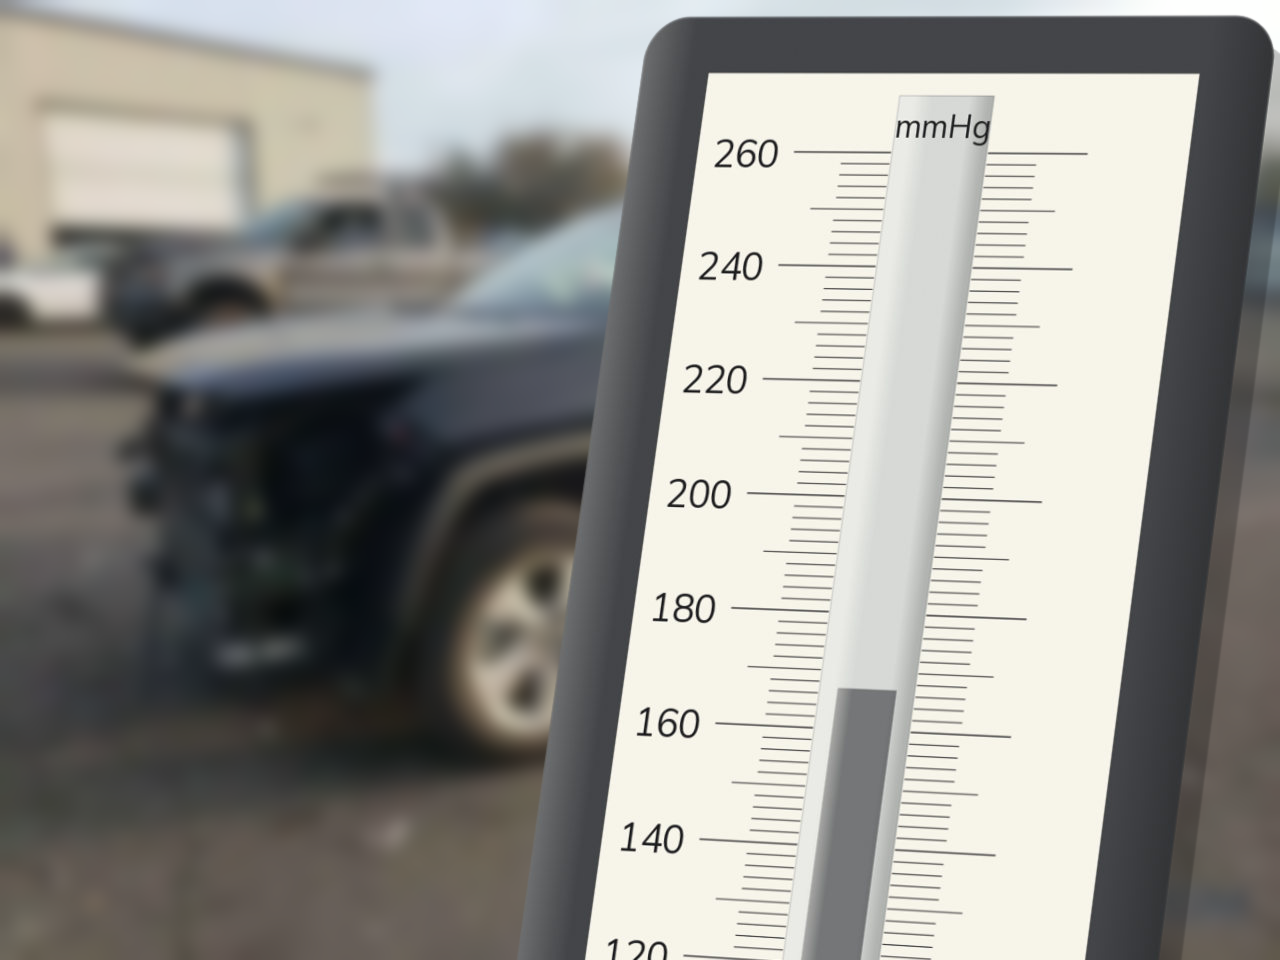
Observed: 167; mmHg
